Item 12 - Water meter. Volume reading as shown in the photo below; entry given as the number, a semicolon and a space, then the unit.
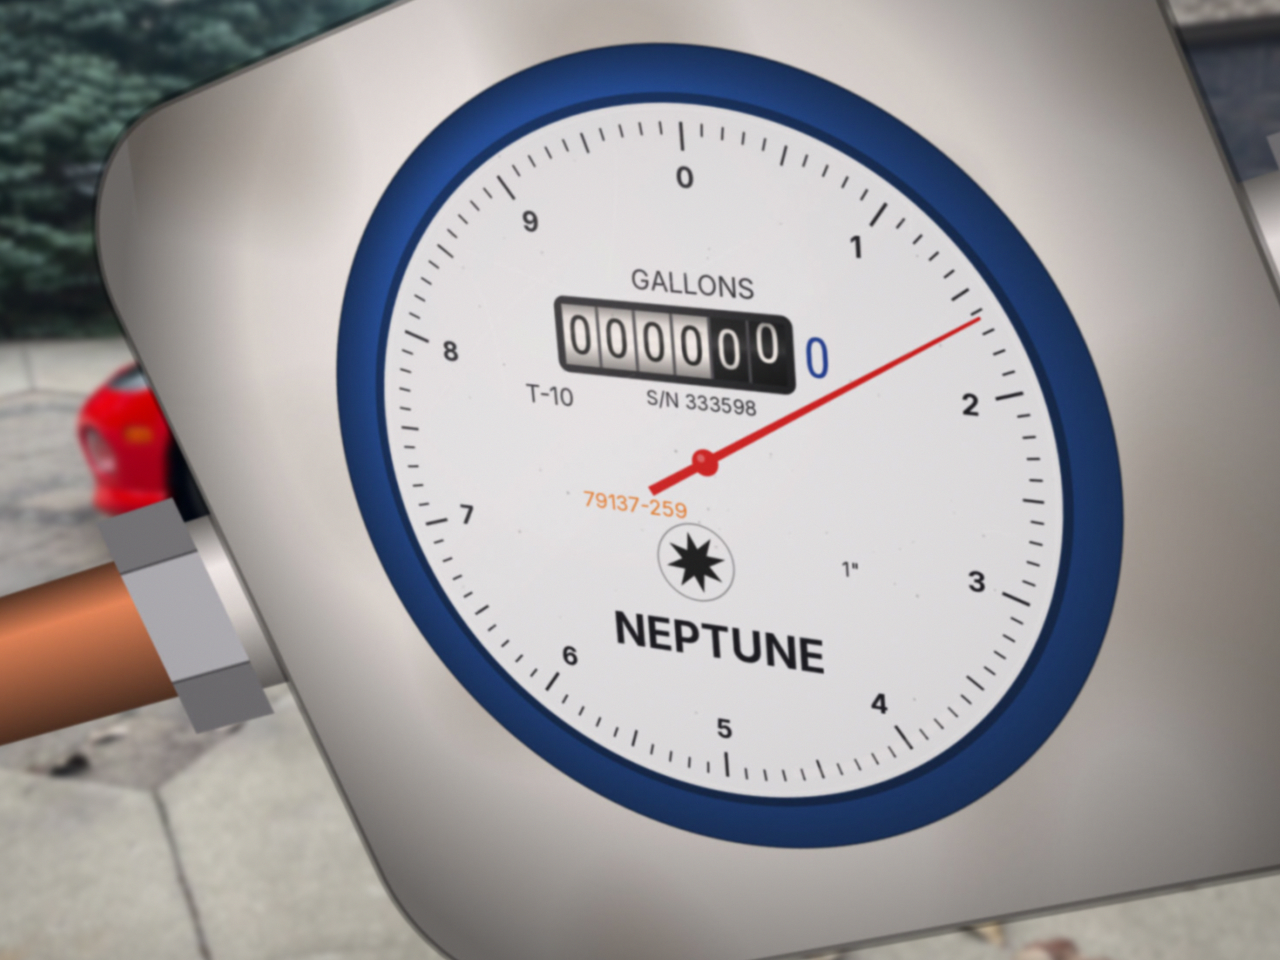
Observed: 1.6; gal
